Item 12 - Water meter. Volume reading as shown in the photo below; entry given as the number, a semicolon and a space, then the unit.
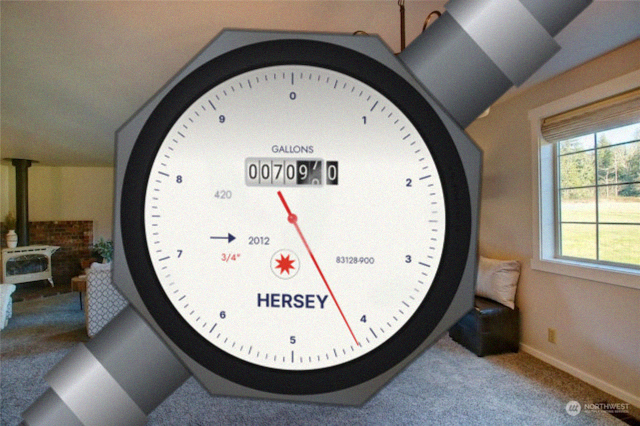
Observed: 70974.2; gal
